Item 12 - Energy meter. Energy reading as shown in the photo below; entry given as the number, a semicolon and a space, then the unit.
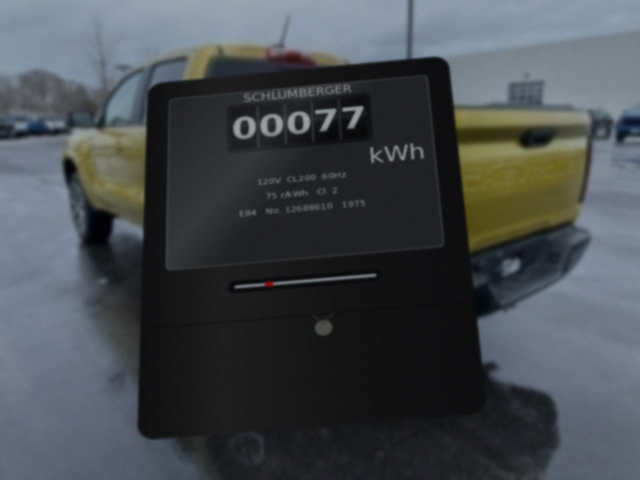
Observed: 77; kWh
